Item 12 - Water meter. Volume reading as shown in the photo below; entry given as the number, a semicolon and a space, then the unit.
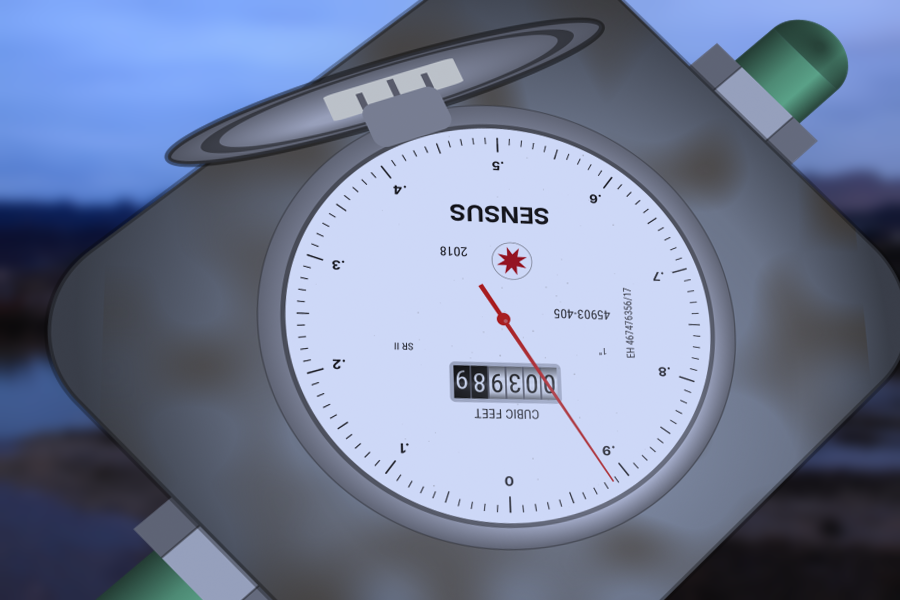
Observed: 3988.91; ft³
